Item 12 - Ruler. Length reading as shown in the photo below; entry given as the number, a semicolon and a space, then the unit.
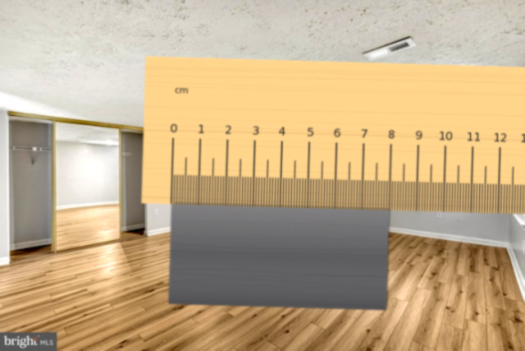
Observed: 8; cm
